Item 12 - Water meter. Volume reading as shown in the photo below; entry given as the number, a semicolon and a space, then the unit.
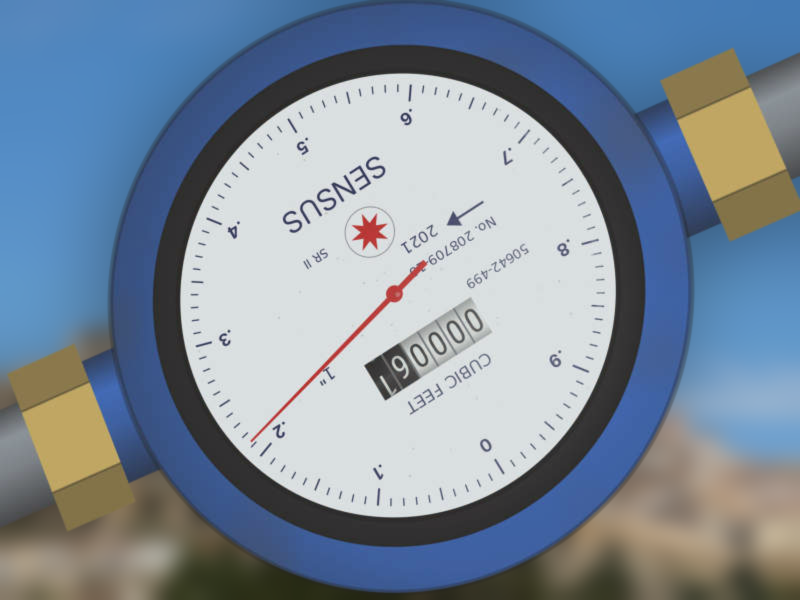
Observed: 61.21; ft³
